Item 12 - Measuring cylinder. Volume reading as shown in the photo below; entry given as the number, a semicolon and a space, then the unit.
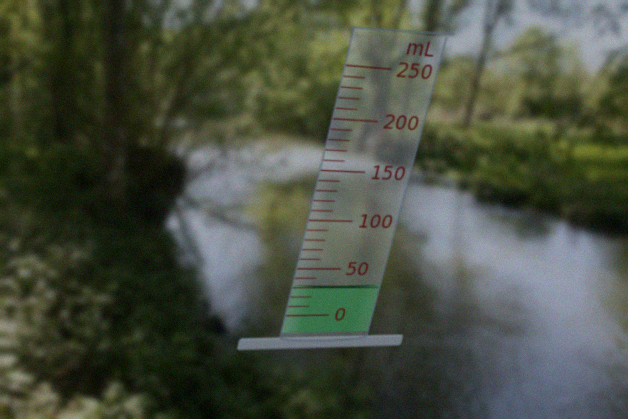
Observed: 30; mL
